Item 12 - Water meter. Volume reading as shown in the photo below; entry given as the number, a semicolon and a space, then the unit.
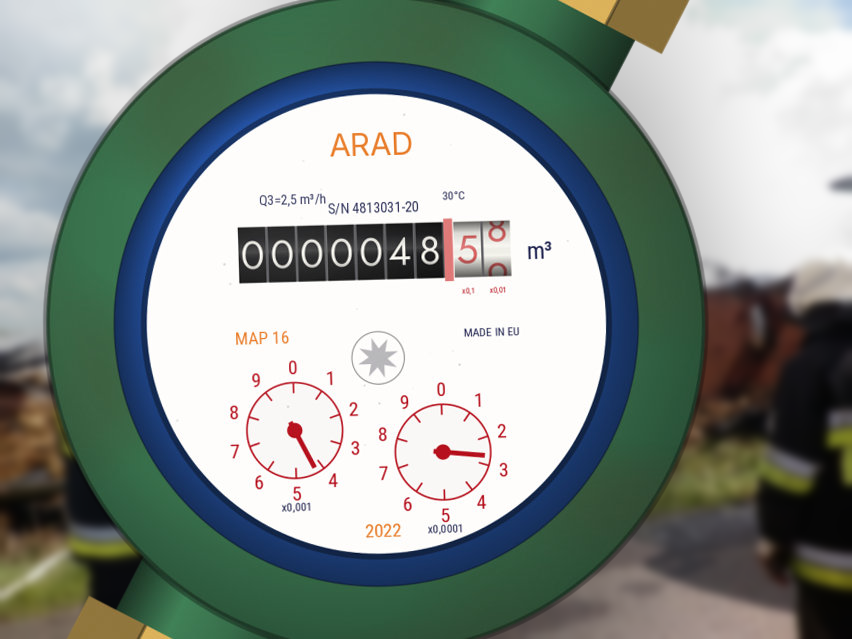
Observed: 48.5842; m³
